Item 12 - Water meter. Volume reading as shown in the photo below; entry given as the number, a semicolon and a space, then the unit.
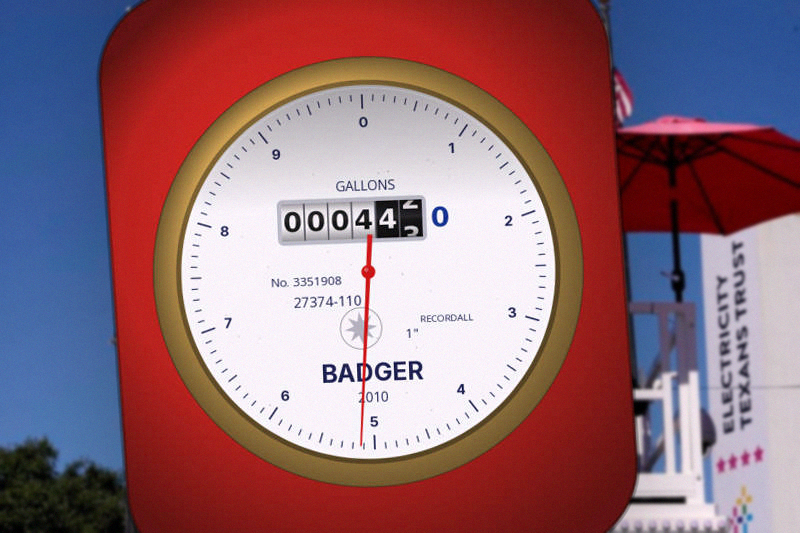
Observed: 4425.1; gal
